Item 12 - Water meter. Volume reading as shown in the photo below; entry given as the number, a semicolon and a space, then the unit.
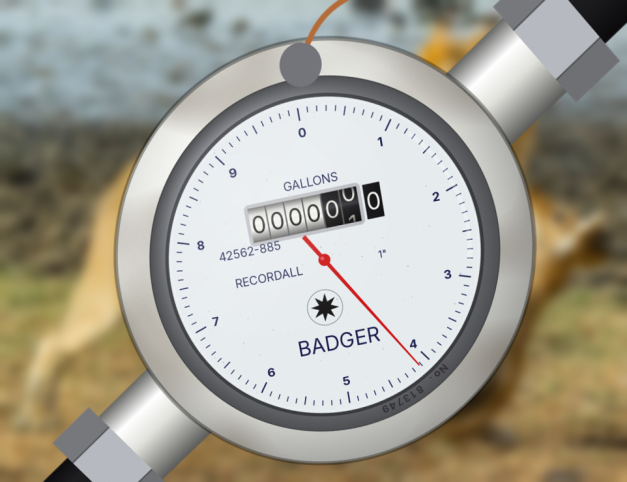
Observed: 4.1; gal
